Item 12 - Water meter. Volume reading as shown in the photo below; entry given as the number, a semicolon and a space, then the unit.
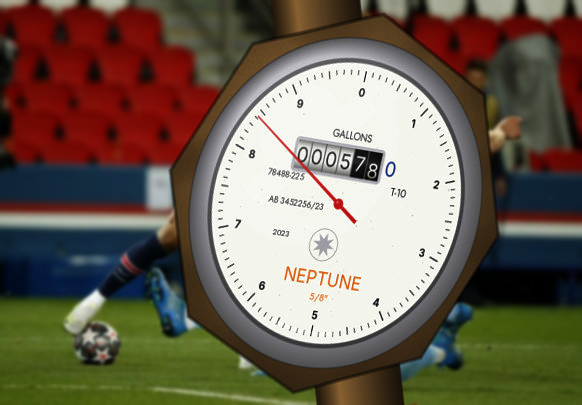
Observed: 5778.4; gal
